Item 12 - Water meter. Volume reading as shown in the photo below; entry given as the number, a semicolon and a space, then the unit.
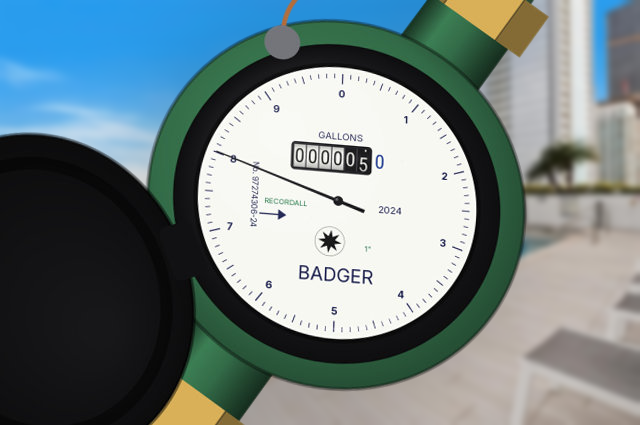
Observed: 48.0; gal
